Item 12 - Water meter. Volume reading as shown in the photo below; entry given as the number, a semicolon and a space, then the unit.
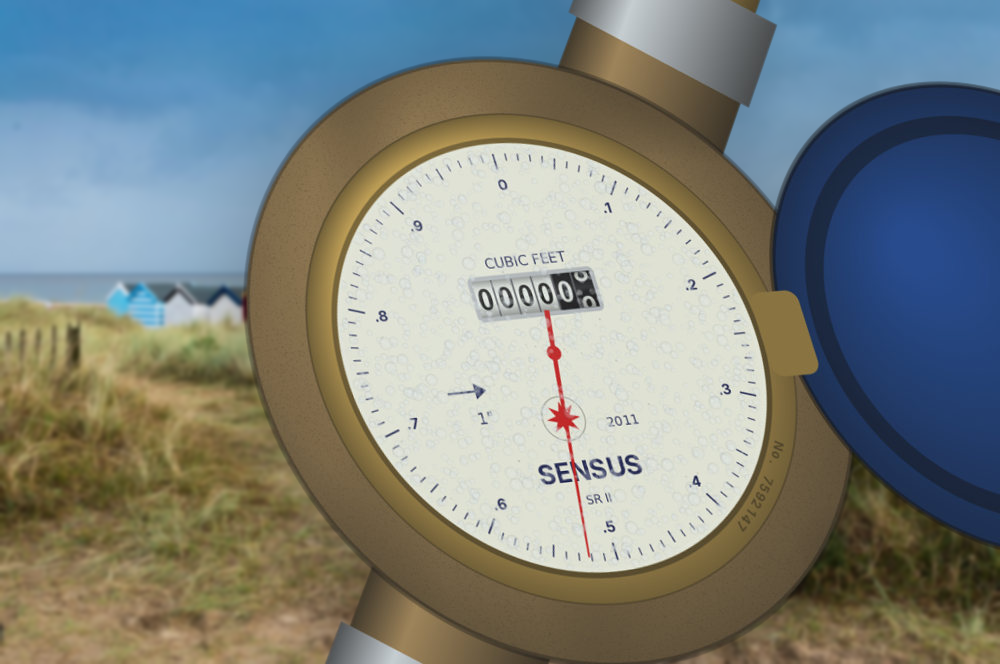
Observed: 8.52; ft³
